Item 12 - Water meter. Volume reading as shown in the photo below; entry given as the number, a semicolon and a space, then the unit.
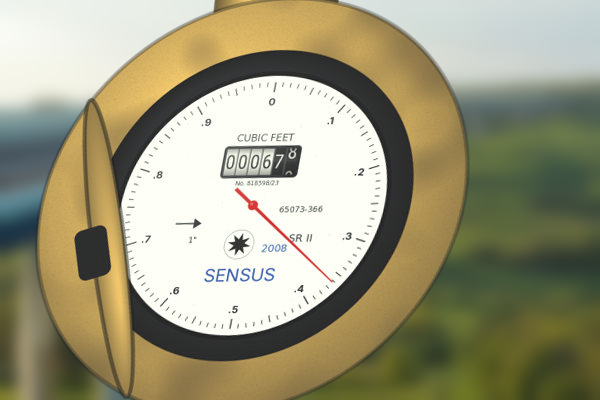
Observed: 678.36; ft³
